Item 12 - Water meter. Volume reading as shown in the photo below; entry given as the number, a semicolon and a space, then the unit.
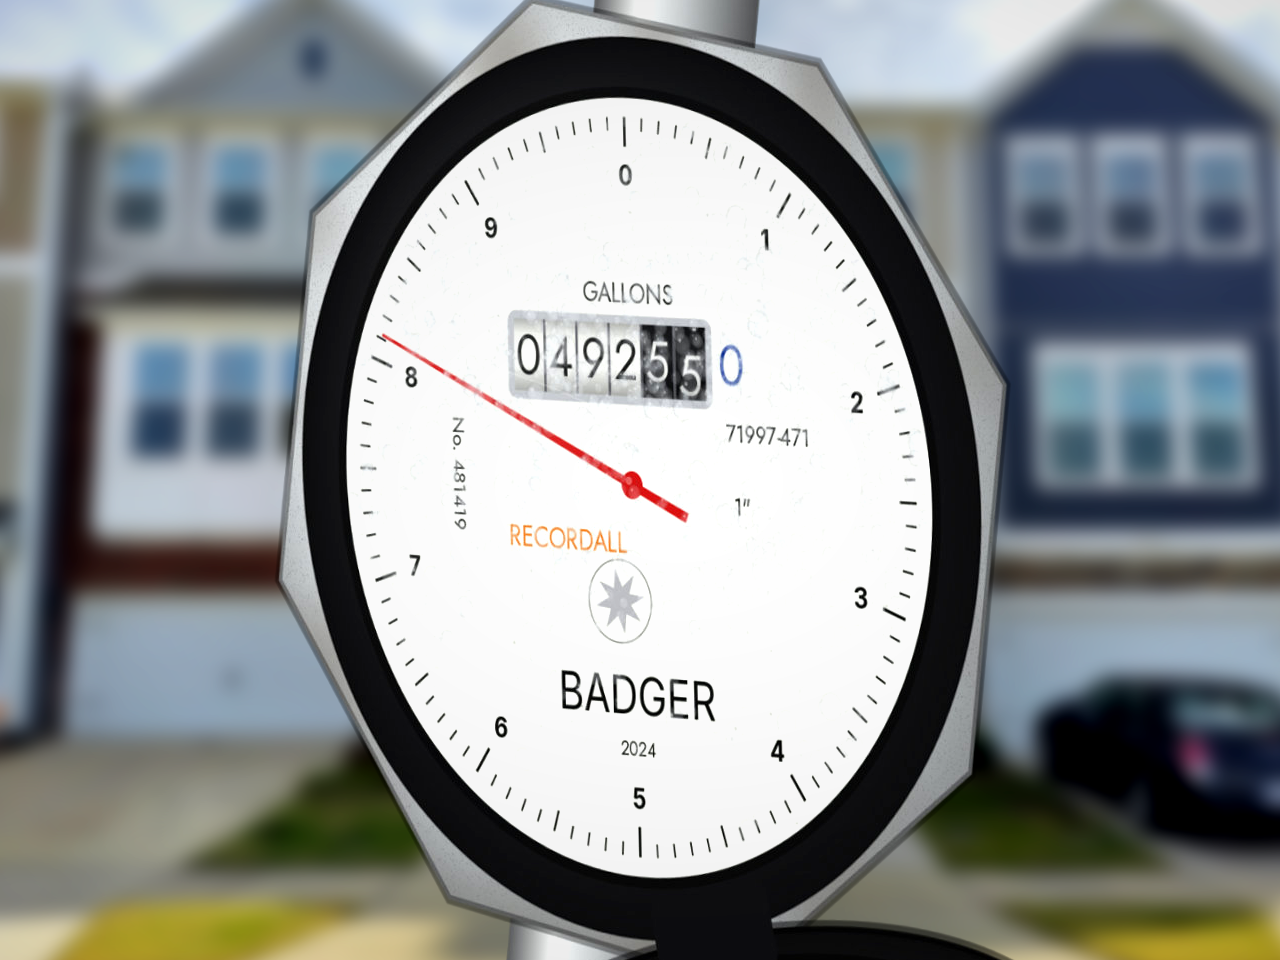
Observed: 492548.1; gal
